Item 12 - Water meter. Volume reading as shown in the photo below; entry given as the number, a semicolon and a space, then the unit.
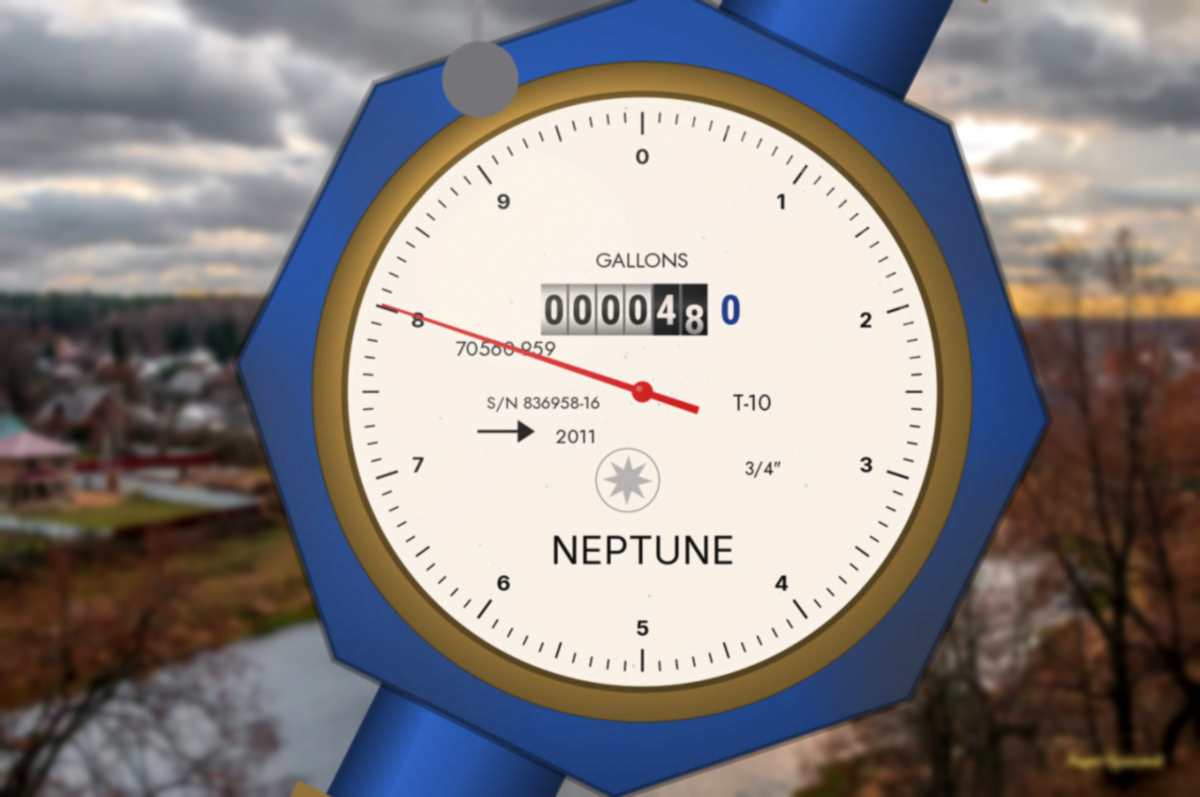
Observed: 478.0; gal
